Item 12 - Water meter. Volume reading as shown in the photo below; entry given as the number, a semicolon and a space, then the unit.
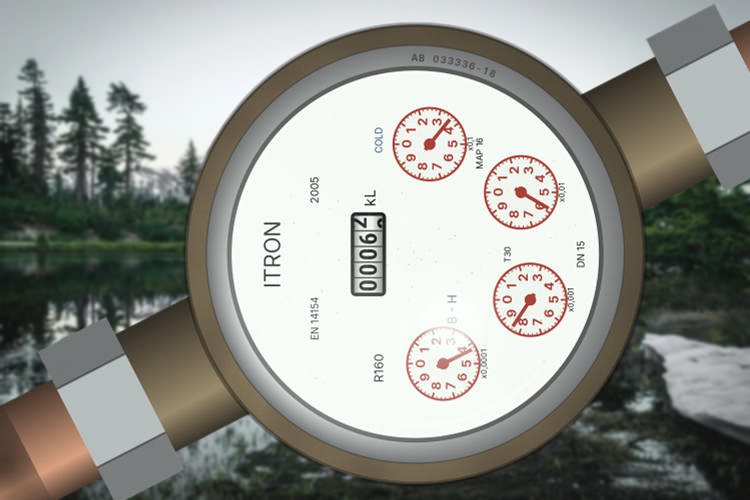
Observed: 62.3584; kL
